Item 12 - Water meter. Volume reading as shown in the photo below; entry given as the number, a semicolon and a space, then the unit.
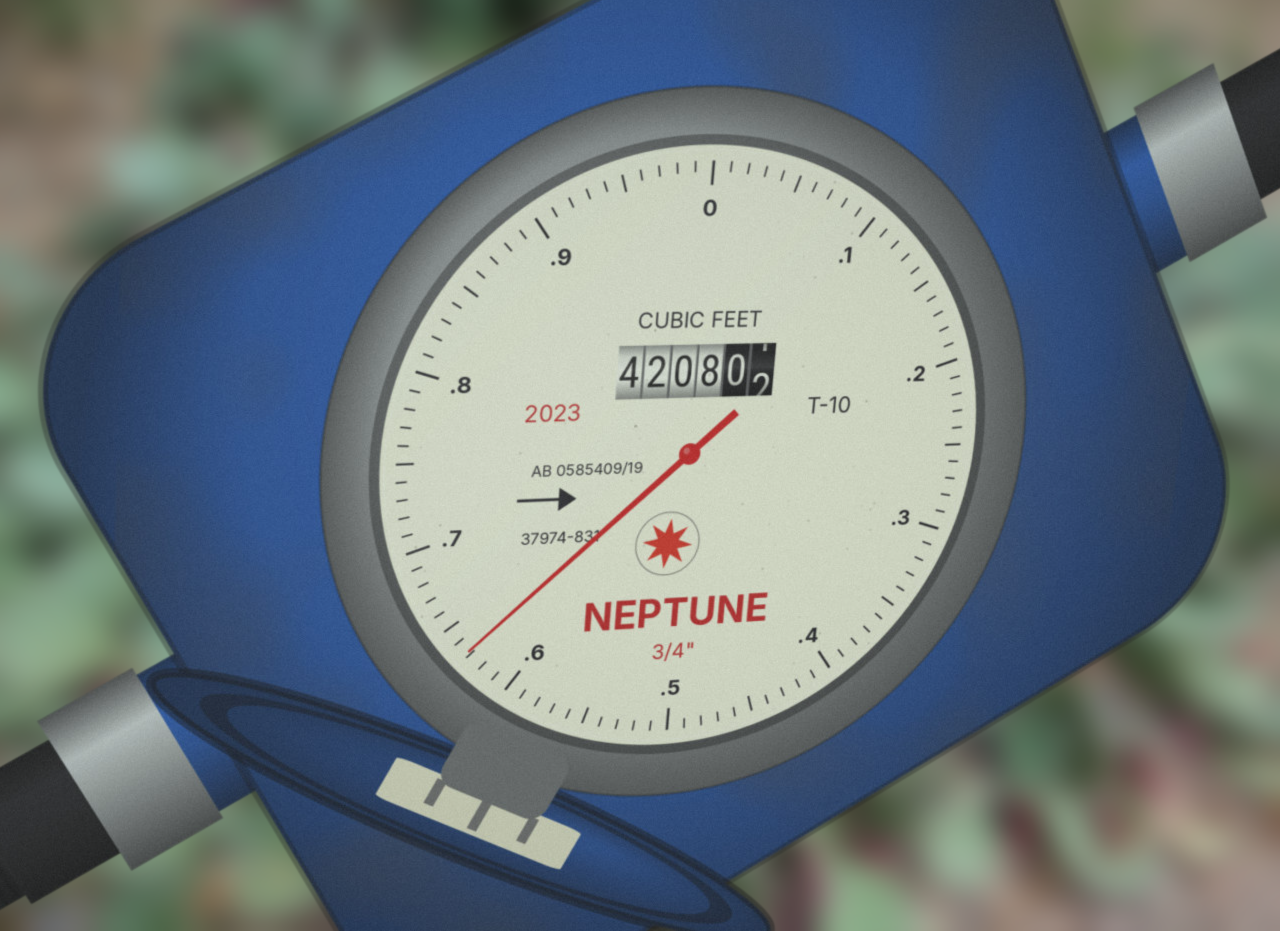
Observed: 420801.63; ft³
